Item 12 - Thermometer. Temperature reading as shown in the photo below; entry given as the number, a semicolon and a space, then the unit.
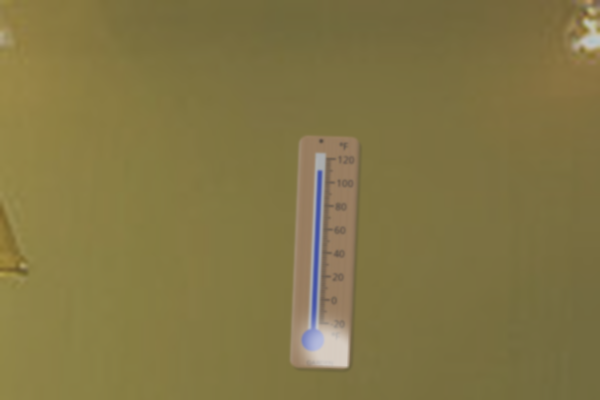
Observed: 110; °F
